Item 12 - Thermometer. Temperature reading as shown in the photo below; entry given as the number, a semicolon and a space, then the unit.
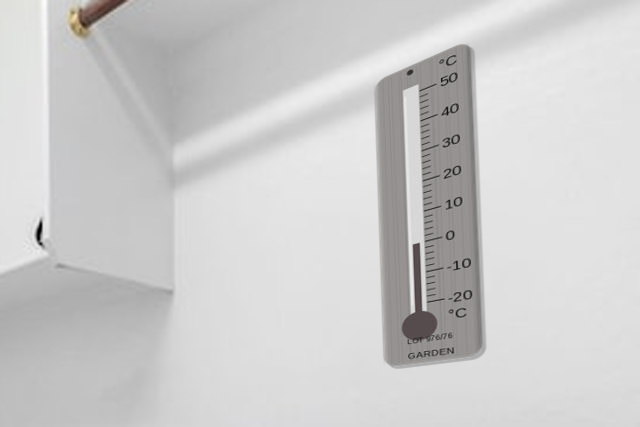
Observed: 0; °C
